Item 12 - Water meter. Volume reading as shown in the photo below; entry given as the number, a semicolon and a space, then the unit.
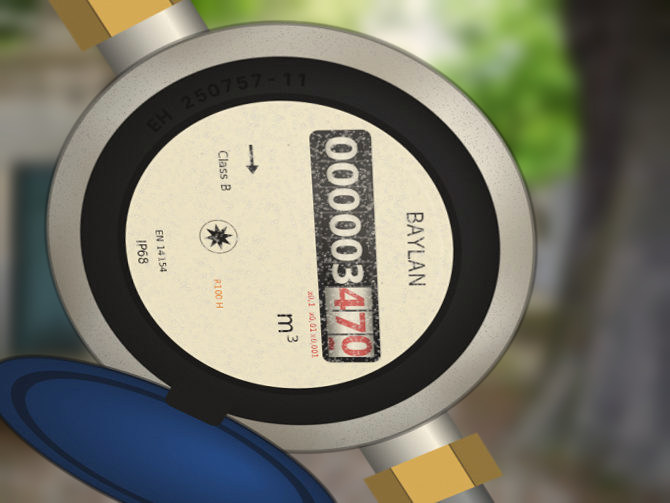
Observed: 3.470; m³
